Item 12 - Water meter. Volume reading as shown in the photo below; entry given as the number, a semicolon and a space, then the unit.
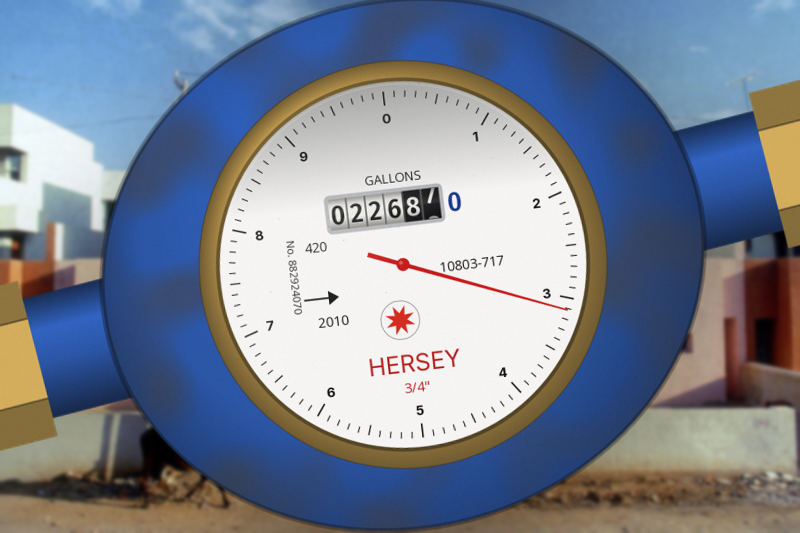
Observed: 226873.1; gal
